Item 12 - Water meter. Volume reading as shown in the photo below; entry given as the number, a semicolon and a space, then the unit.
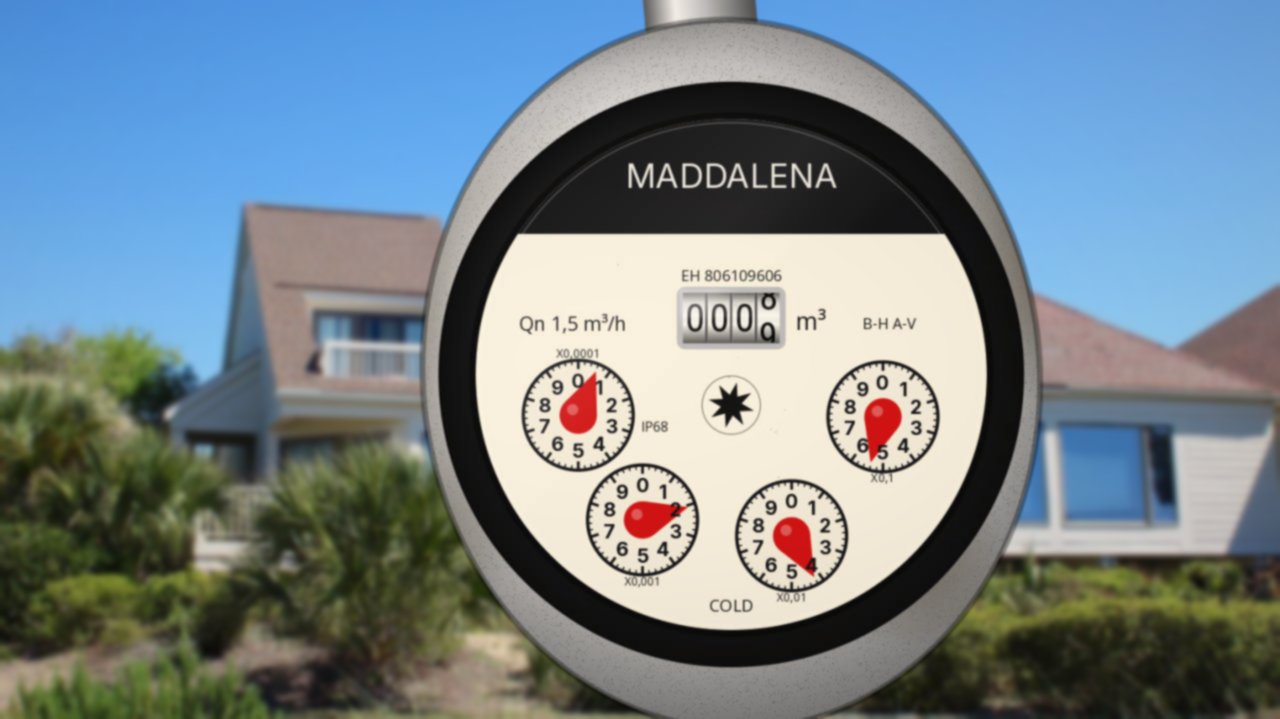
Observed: 8.5420; m³
